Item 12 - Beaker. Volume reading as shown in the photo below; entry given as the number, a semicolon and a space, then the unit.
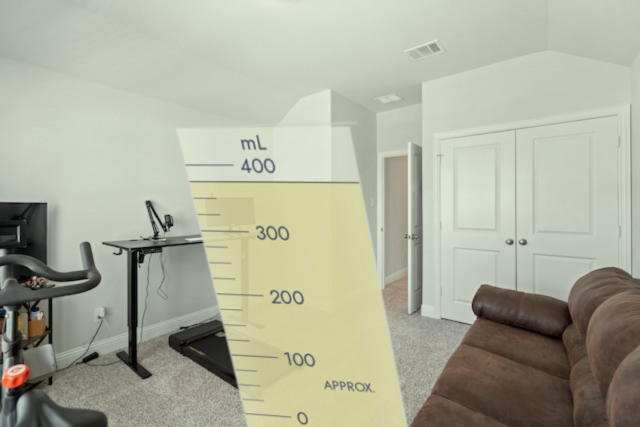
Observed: 375; mL
